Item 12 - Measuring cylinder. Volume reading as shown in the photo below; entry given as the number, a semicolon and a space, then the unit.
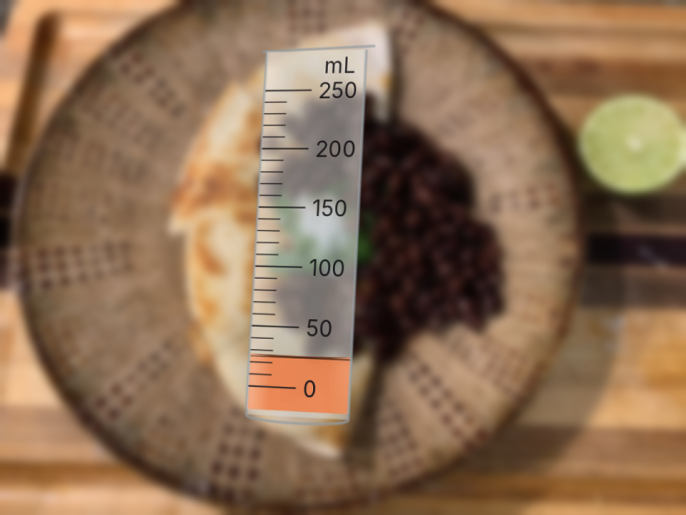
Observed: 25; mL
